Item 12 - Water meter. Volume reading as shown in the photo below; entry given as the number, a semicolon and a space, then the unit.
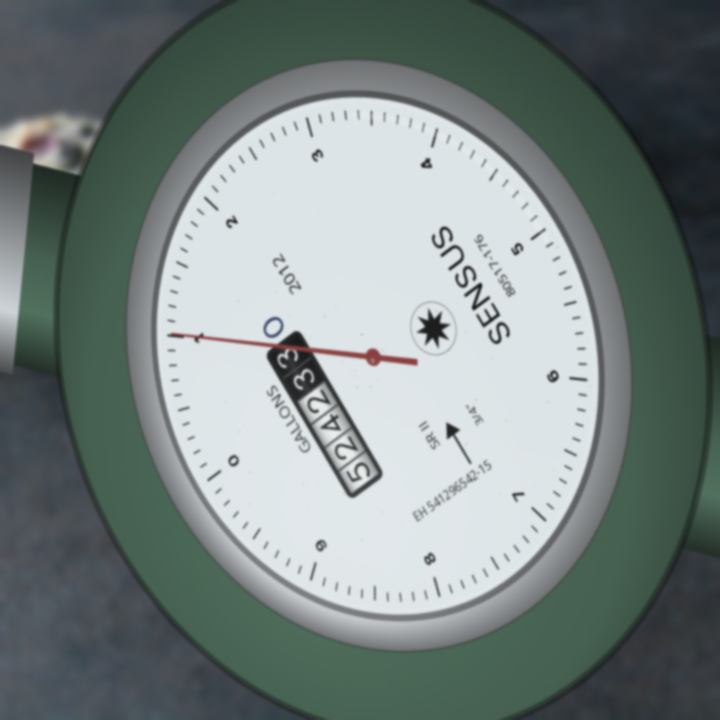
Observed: 5242331.0; gal
